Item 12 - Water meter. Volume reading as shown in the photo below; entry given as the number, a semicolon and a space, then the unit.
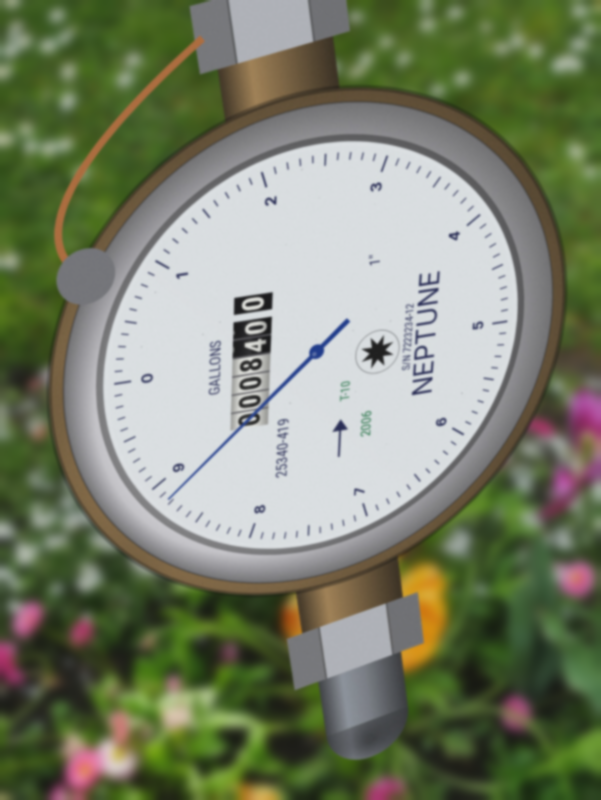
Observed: 8398.8; gal
